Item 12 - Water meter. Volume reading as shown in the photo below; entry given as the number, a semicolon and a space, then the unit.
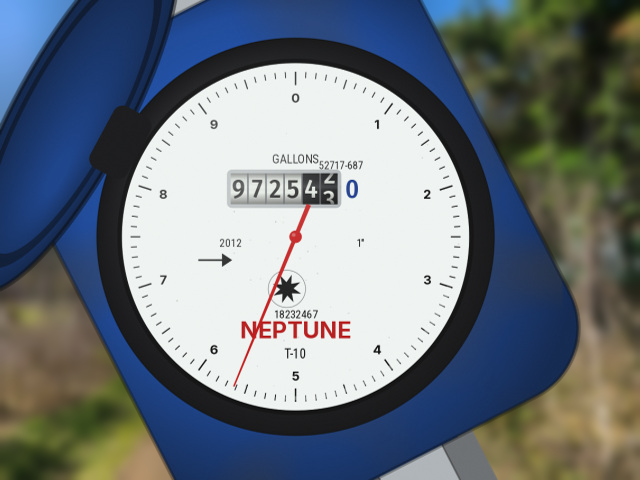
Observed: 9725425.6; gal
